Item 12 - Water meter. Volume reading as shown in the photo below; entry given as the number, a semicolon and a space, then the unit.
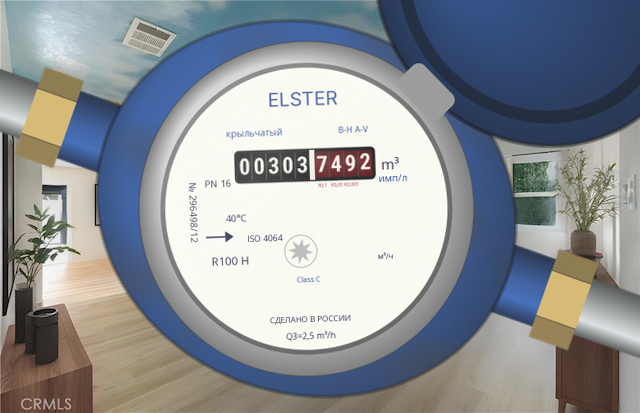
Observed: 303.7492; m³
